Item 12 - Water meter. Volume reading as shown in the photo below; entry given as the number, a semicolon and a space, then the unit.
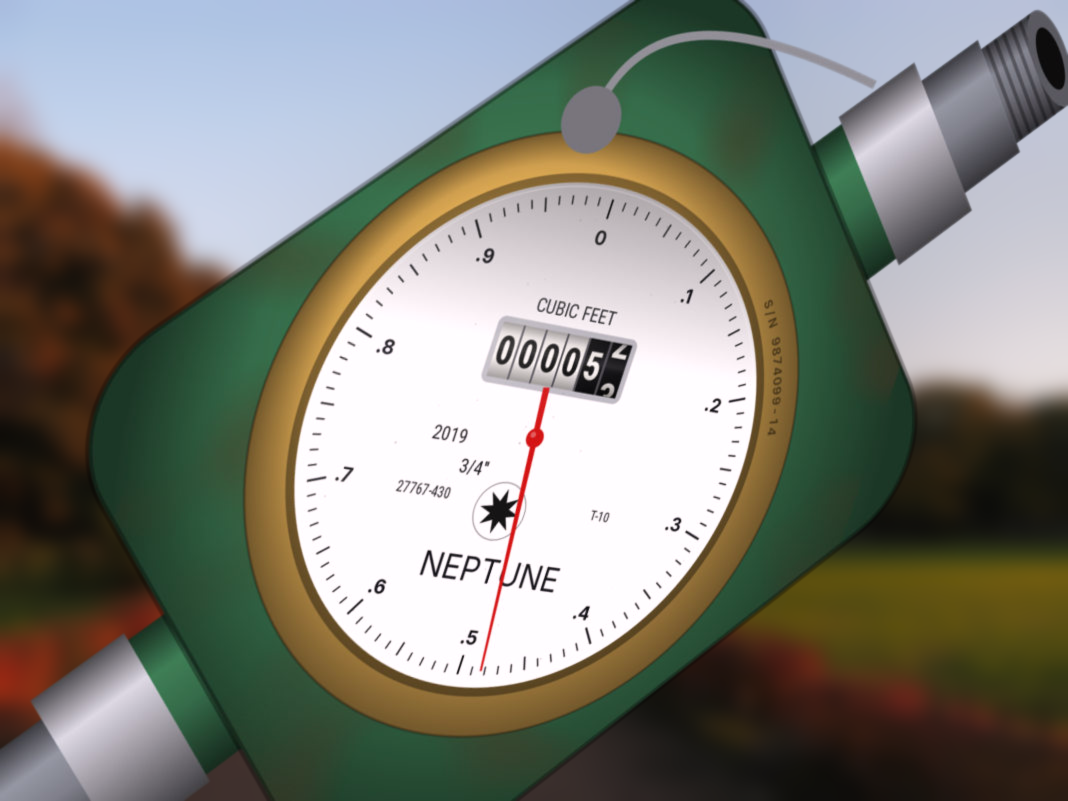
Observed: 52.48; ft³
